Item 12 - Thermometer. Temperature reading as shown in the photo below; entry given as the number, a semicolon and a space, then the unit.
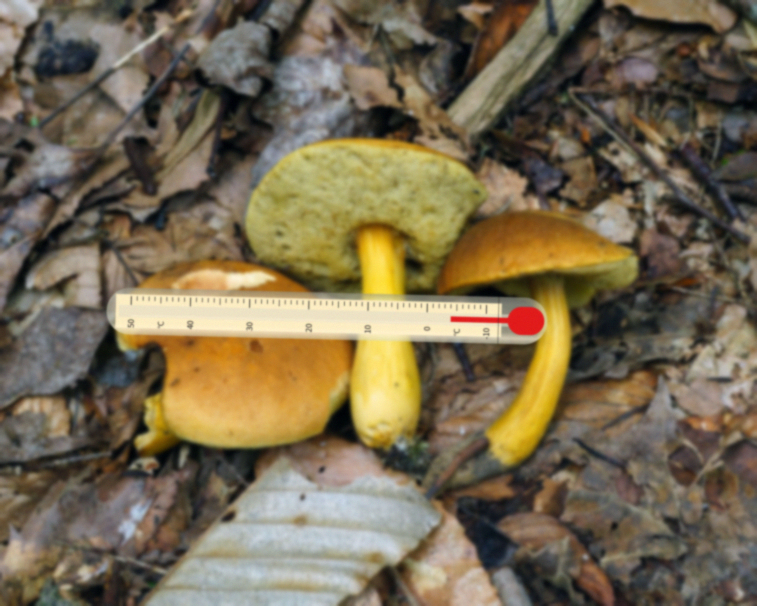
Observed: -4; °C
